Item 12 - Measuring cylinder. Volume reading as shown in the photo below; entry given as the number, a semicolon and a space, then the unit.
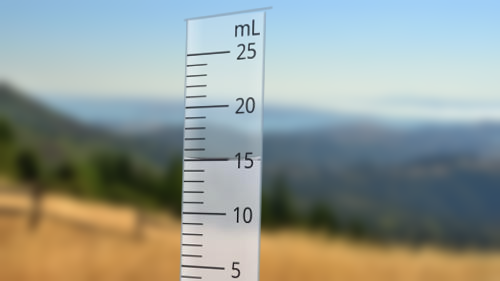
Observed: 15; mL
